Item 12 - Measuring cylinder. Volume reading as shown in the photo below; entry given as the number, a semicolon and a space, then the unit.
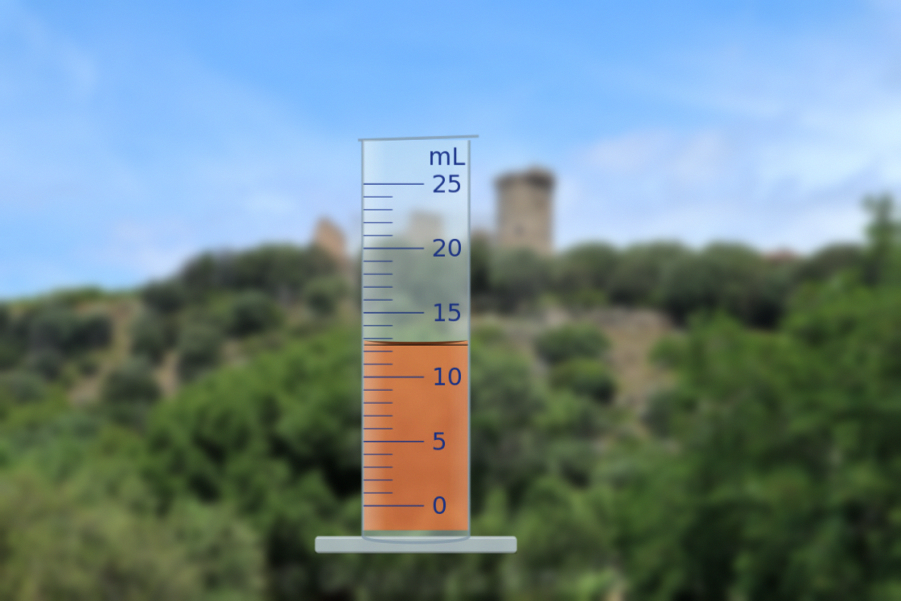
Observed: 12.5; mL
